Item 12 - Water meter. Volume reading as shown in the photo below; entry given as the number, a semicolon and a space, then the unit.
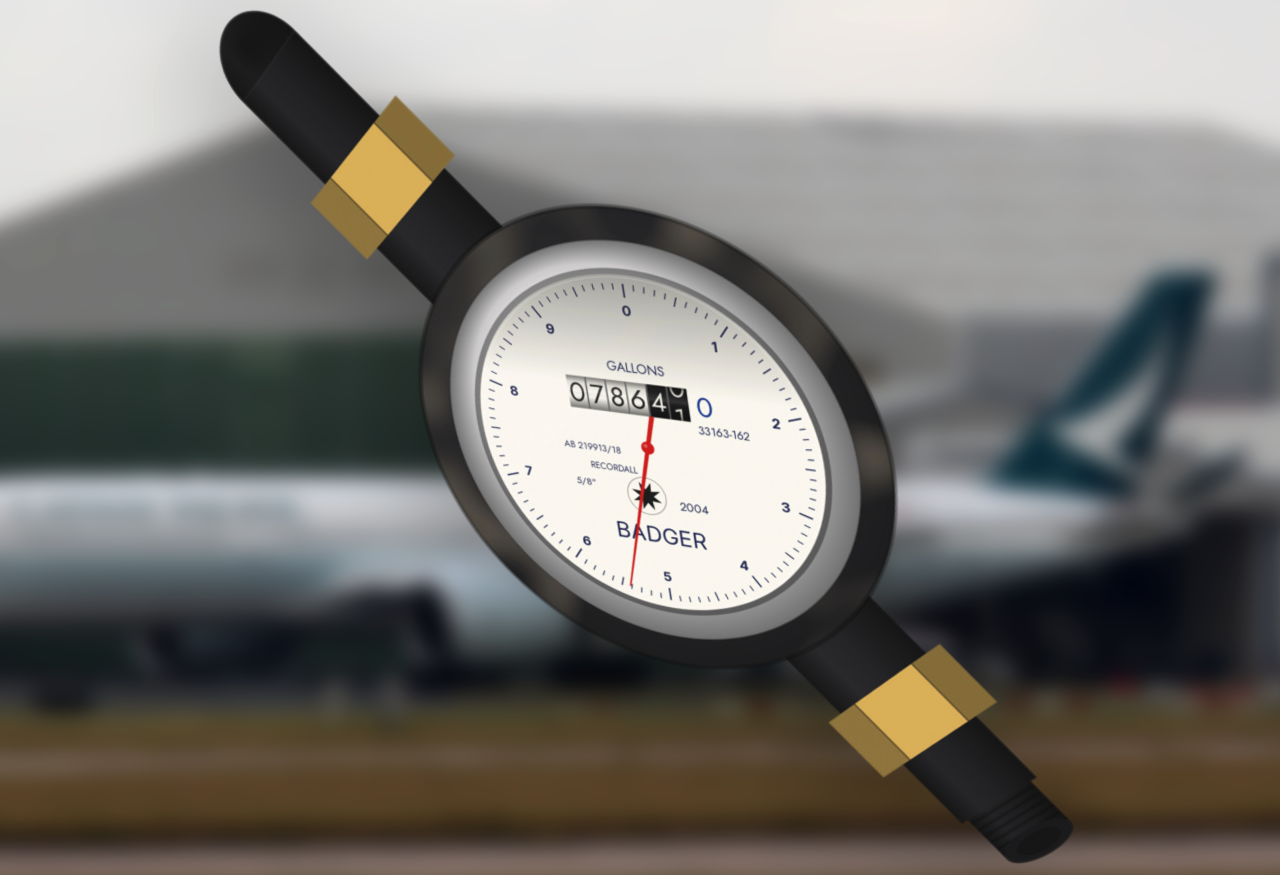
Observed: 786405.4; gal
